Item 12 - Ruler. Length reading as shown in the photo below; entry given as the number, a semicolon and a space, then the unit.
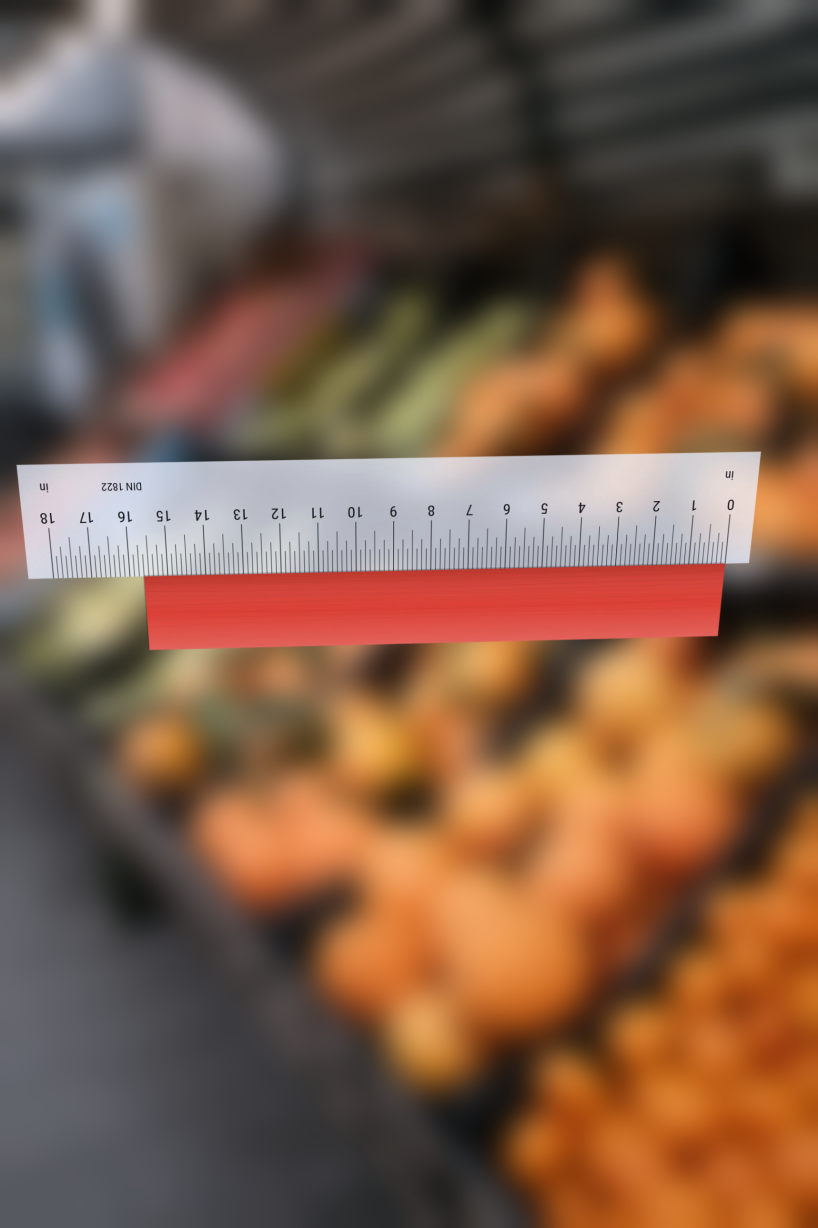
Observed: 15.625; in
